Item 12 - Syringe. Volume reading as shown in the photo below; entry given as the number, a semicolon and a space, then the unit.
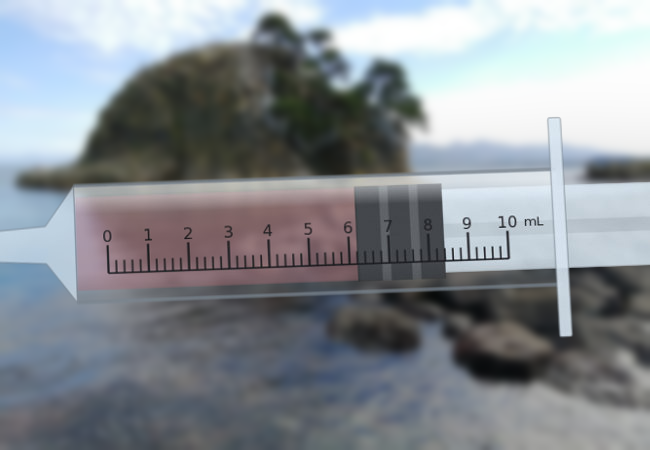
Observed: 6.2; mL
